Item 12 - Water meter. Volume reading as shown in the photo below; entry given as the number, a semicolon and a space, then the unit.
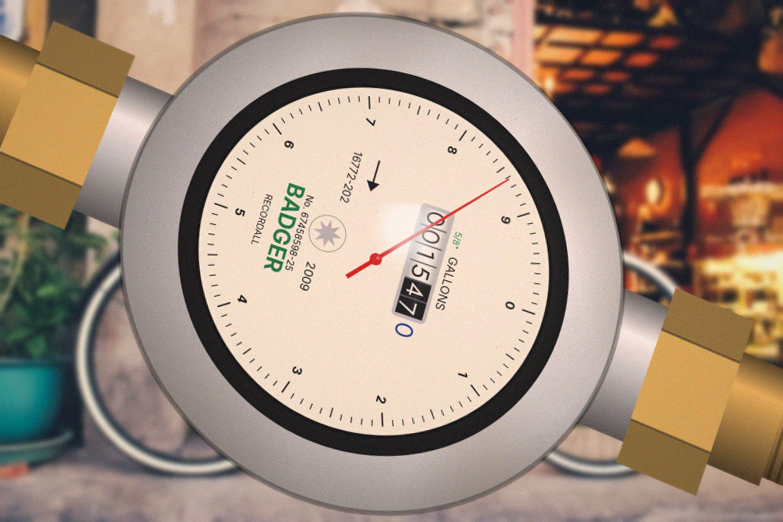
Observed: 15468.6; gal
